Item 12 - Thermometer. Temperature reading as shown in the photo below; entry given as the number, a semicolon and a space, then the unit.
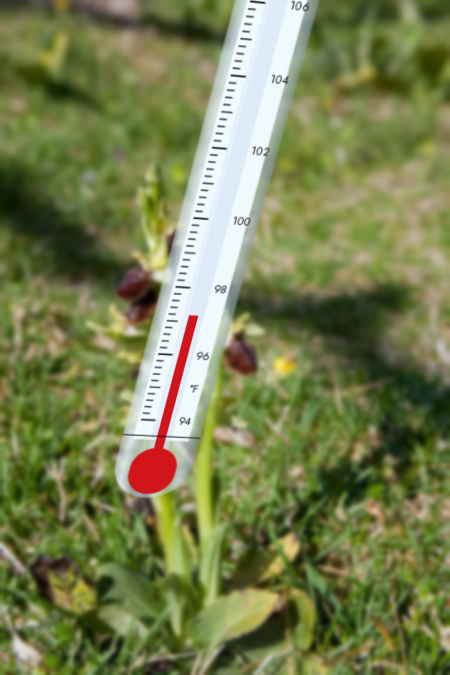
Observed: 97.2; °F
